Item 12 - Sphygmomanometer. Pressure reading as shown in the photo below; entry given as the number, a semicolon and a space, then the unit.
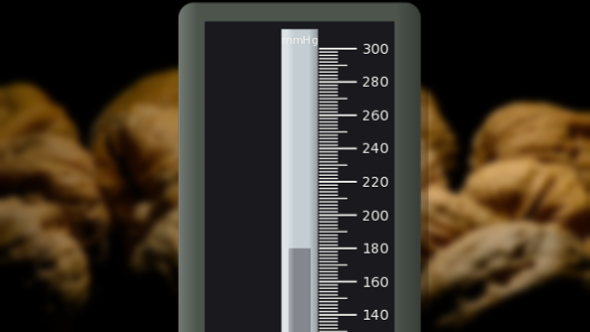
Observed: 180; mmHg
